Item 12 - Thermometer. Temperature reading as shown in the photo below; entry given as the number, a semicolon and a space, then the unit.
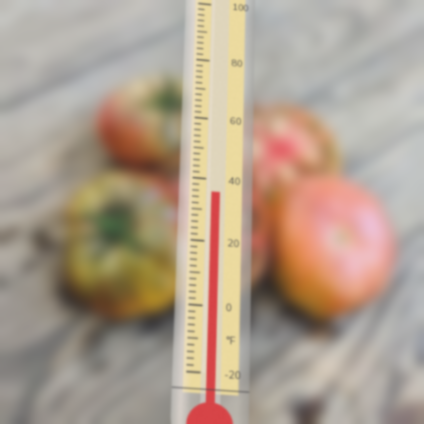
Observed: 36; °F
